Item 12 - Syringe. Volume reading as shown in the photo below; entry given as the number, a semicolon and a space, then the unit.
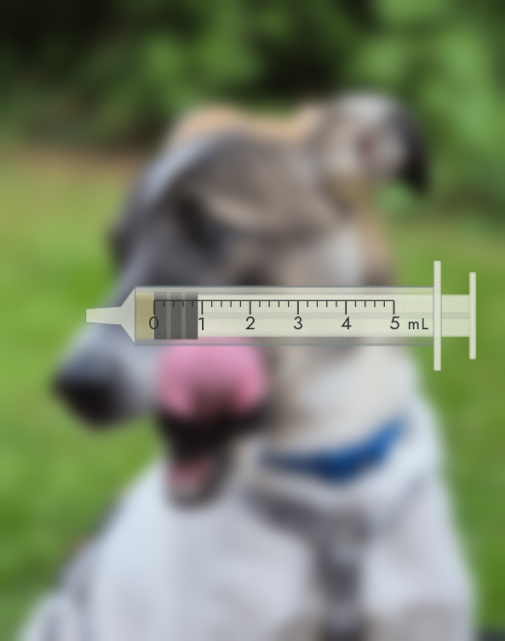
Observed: 0; mL
